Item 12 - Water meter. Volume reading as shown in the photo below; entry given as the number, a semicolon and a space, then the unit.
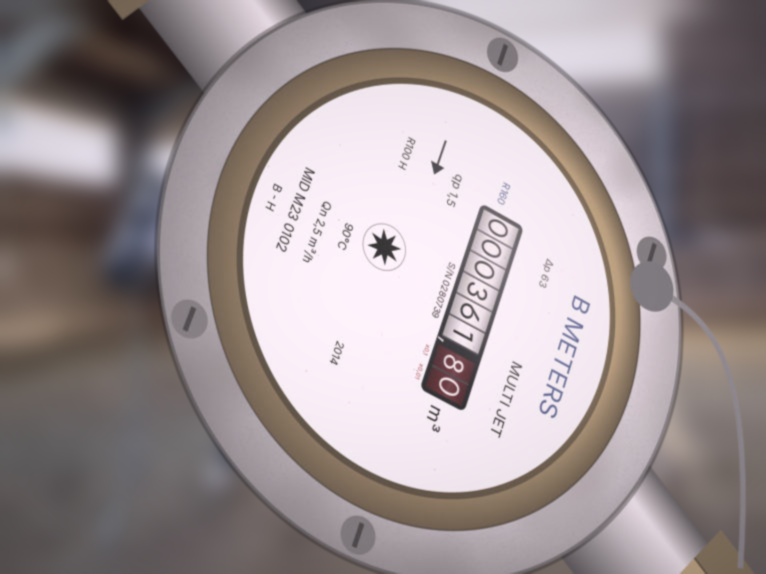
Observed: 361.80; m³
